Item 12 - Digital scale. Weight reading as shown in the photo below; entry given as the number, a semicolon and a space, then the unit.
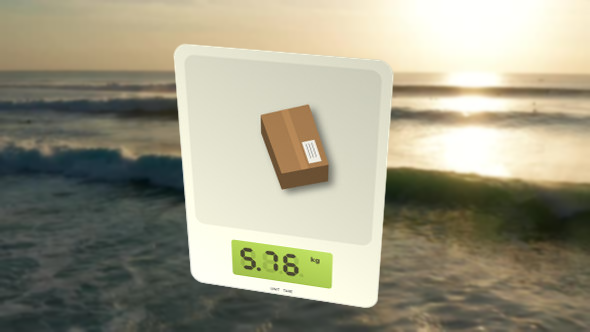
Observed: 5.76; kg
